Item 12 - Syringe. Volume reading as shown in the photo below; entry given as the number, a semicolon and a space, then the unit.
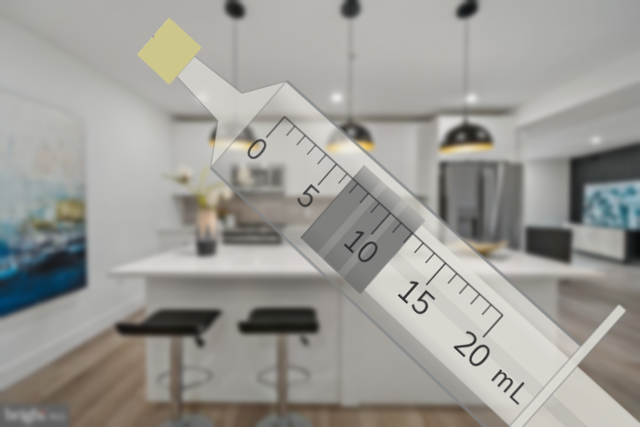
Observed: 6.5; mL
